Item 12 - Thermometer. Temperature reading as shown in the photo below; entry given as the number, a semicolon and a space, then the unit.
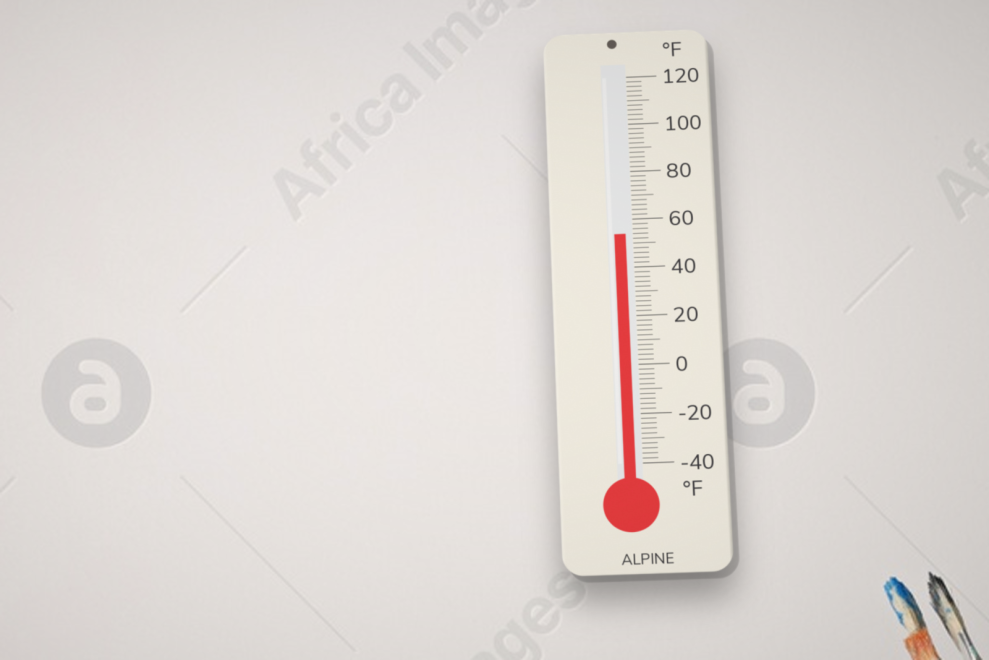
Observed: 54; °F
